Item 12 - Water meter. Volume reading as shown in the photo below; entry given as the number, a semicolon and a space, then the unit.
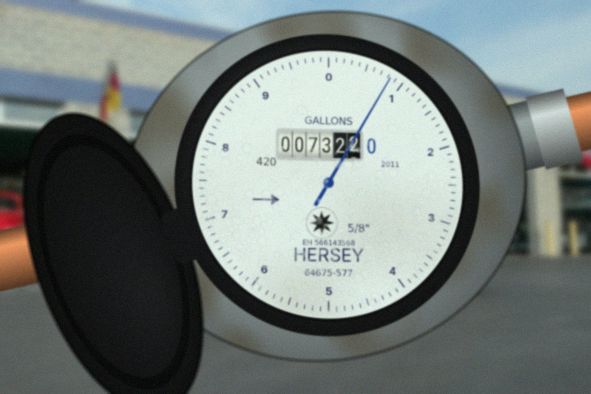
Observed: 73220.8; gal
